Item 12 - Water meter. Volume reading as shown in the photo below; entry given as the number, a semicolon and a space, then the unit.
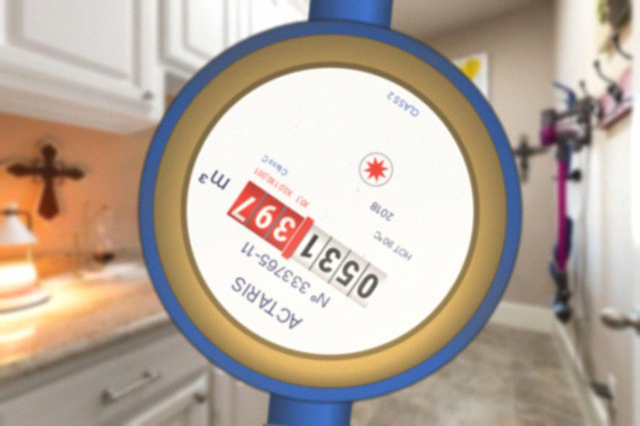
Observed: 531.397; m³
